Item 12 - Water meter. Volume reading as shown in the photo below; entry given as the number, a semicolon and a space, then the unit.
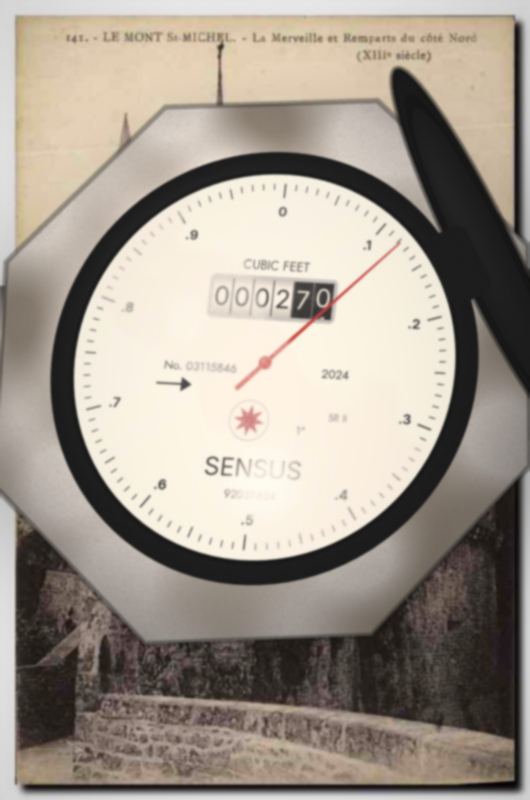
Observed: 270.12; ft³
